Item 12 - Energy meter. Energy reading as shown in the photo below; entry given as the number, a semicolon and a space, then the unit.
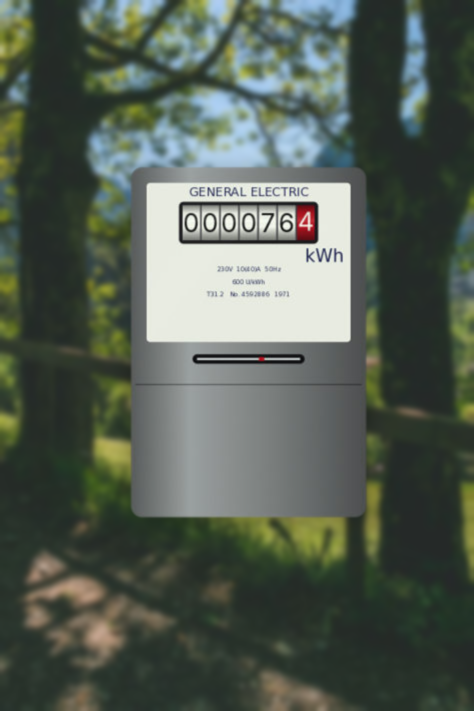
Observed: 76.4; kWh
